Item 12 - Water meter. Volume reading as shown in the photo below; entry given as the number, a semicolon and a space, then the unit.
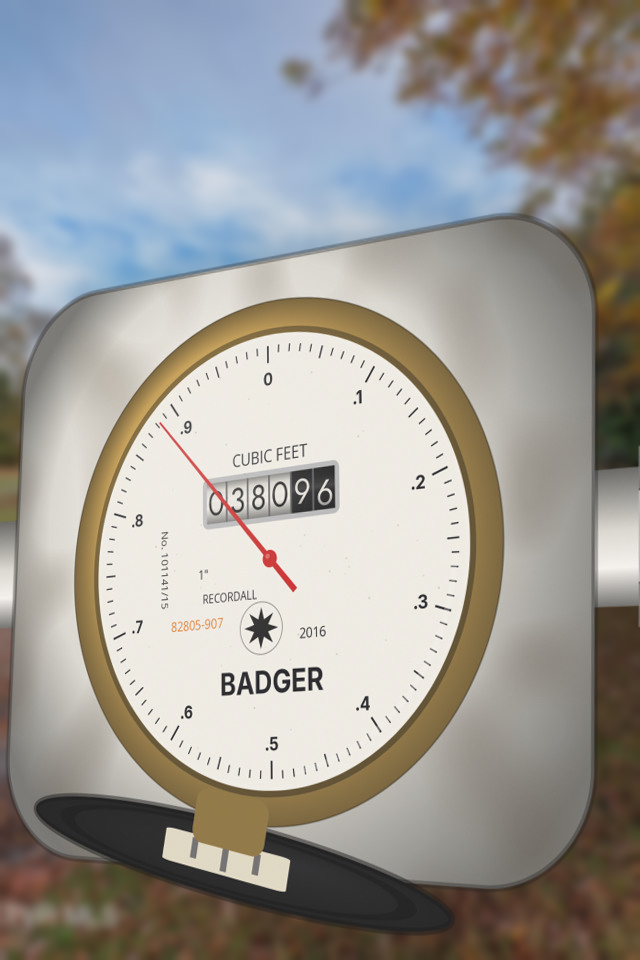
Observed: 38095.88; ft³
